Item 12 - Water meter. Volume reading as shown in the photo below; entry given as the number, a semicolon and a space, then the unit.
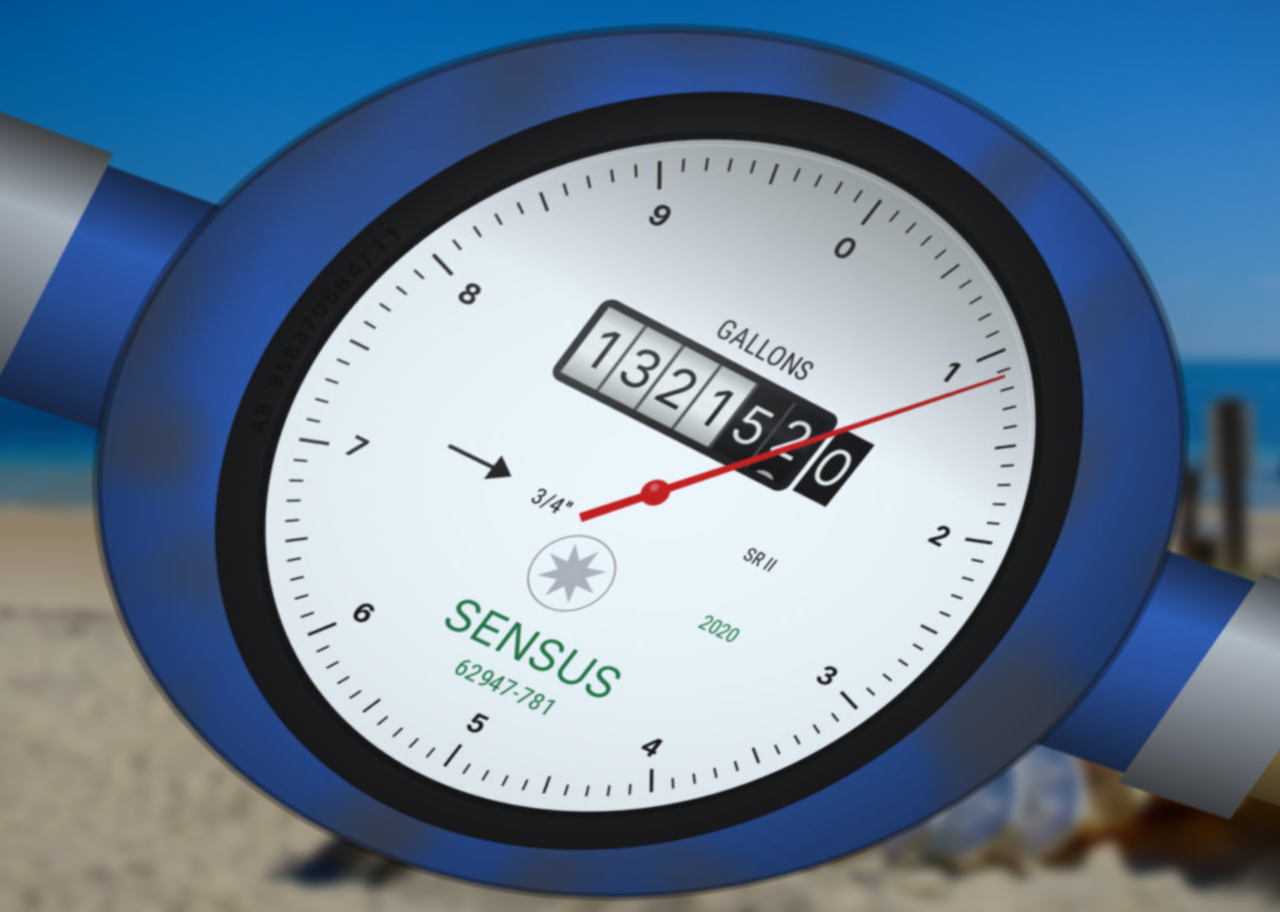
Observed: 1321521.1; gal
